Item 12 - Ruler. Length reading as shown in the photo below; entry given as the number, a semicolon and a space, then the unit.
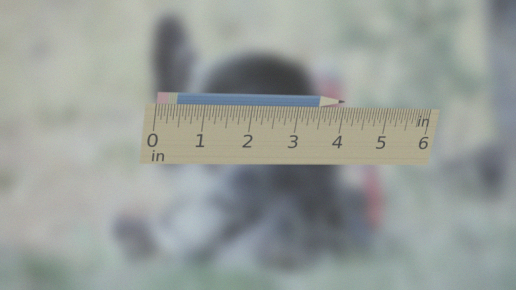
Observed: 4; in
